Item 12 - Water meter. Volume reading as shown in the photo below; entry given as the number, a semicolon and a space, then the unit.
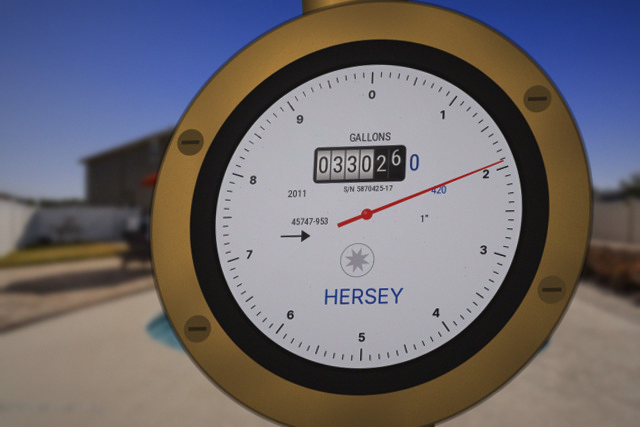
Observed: 330261.9; gal
